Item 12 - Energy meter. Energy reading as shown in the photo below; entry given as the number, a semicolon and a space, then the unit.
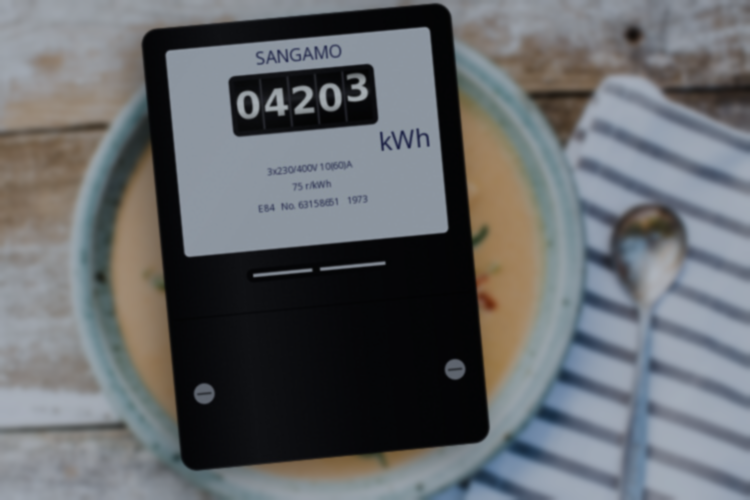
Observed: 4203; kWh
